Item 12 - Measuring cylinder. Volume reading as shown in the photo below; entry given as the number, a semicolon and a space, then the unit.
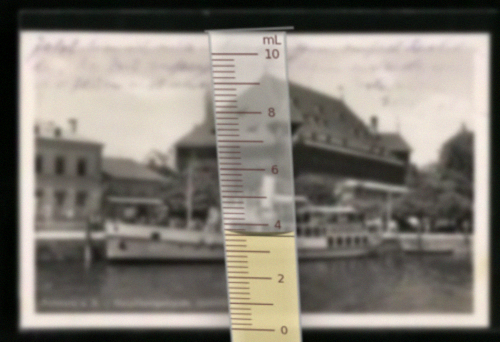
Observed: 3.6; mL
